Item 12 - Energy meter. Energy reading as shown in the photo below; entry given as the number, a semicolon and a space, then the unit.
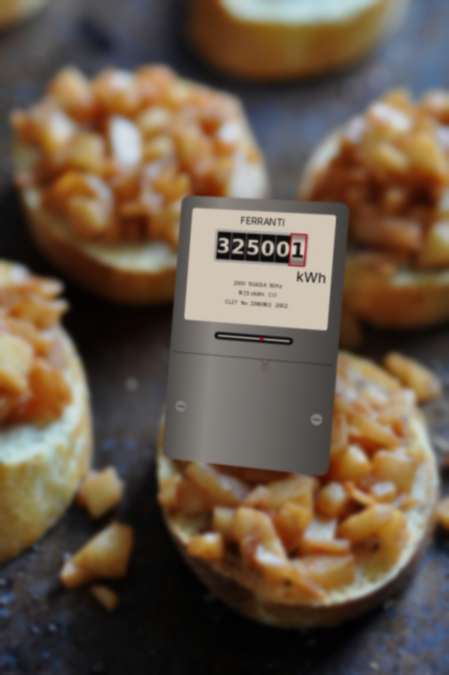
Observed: 32500.1; kWh
